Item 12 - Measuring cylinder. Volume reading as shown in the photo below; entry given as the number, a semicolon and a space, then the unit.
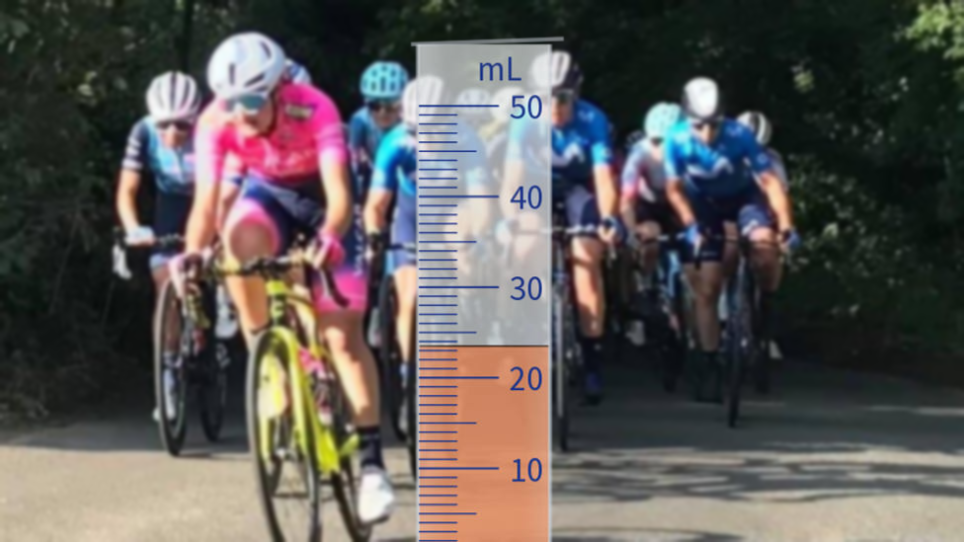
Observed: 23.5; mL
